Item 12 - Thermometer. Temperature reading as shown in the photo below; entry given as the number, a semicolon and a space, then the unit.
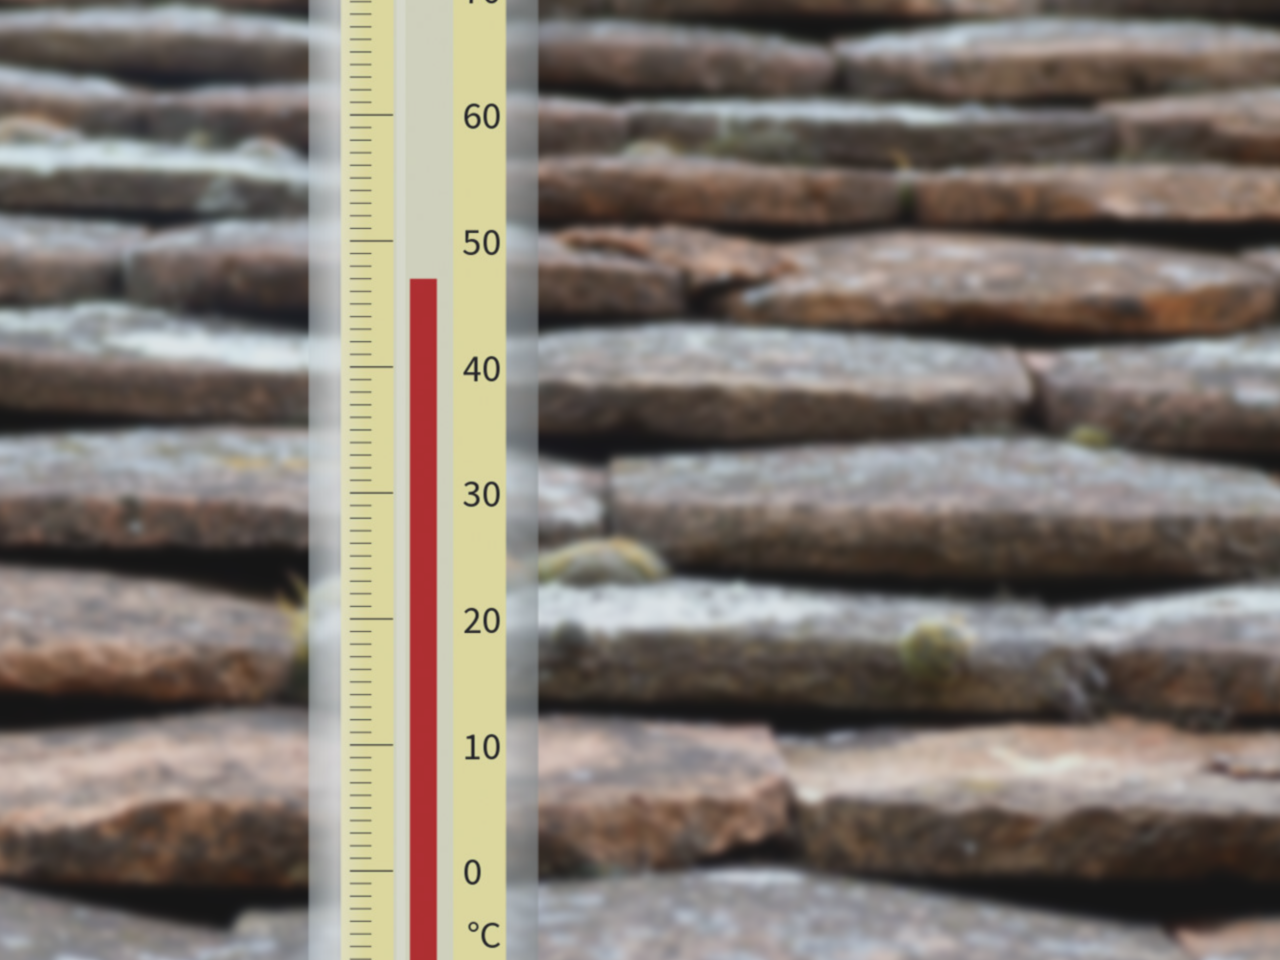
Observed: 47; °C
